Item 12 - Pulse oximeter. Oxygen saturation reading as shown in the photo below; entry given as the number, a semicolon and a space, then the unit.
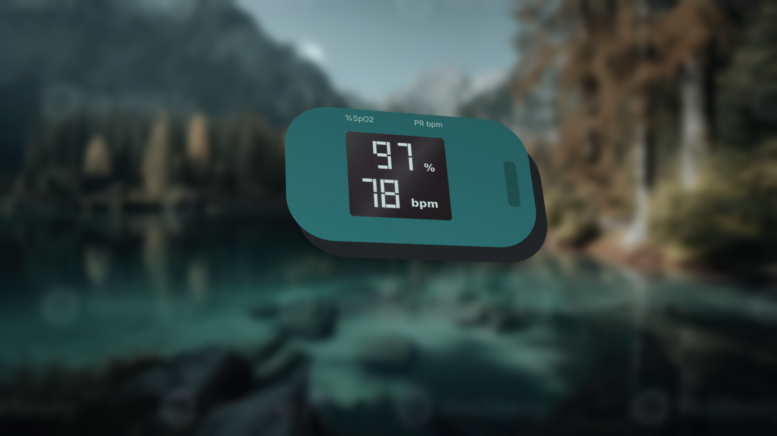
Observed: 97; %
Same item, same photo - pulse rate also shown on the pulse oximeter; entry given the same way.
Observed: 78; bpm
